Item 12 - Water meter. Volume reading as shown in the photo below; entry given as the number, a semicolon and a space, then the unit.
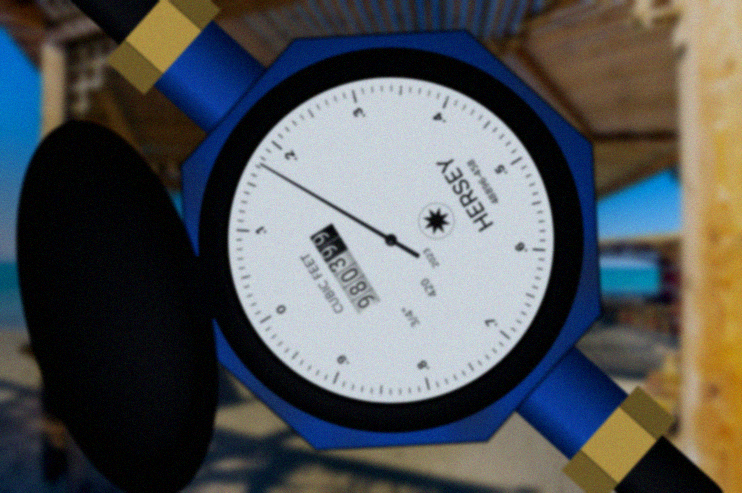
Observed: 980399.17; ft³
